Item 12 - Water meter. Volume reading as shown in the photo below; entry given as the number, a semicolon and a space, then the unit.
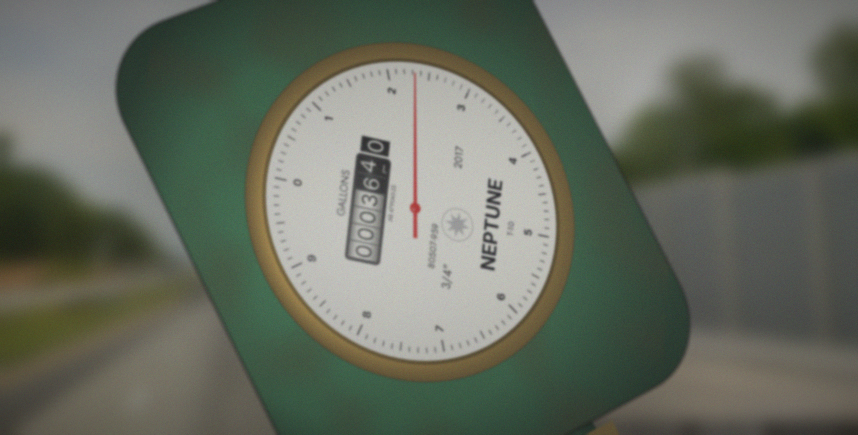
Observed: 3642.3; gal
